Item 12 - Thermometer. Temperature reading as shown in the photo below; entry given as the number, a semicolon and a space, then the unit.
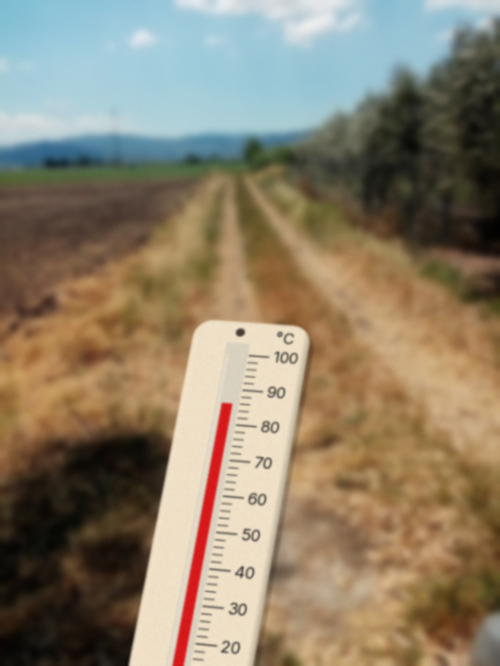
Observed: 86; °C
